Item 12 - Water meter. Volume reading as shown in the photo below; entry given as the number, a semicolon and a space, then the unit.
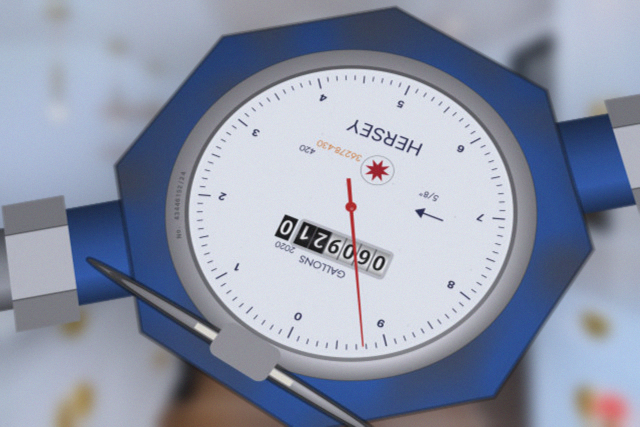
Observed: 609209.2; gal
